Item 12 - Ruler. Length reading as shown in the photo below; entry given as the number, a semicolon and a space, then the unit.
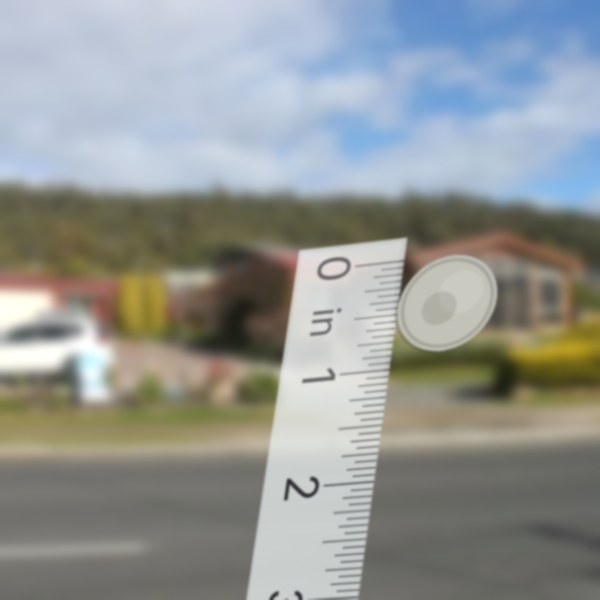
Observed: 0.875; in
